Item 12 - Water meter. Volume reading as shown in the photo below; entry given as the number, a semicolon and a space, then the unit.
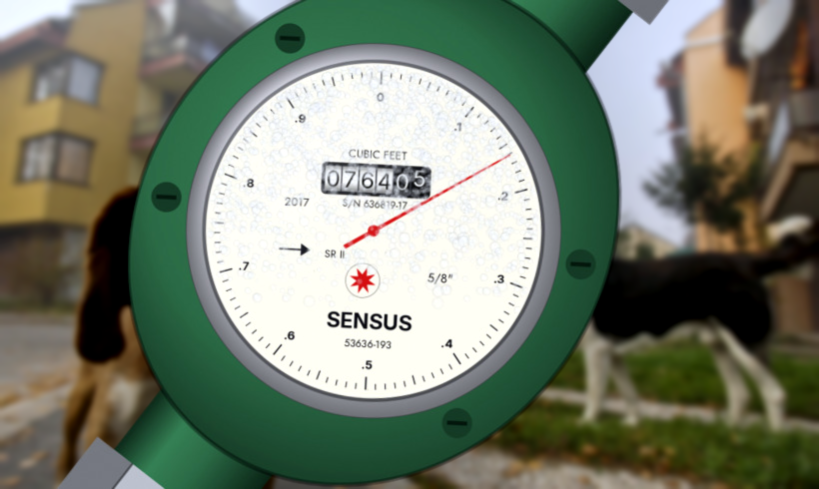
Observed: 76405.16; ft³
